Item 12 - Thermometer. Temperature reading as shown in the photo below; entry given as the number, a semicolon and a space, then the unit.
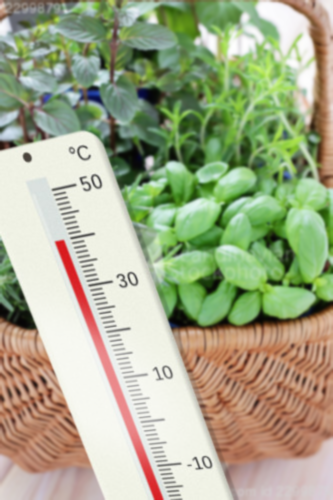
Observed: 40; °C
